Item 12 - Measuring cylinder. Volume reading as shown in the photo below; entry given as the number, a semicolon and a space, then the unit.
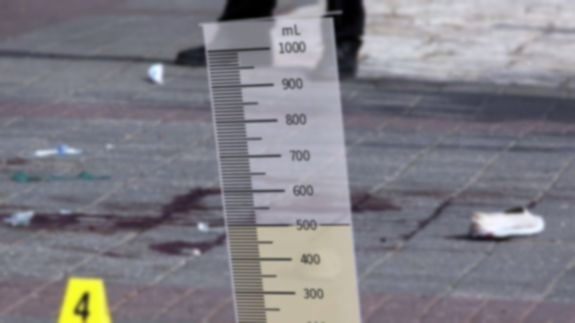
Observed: 500; mL
